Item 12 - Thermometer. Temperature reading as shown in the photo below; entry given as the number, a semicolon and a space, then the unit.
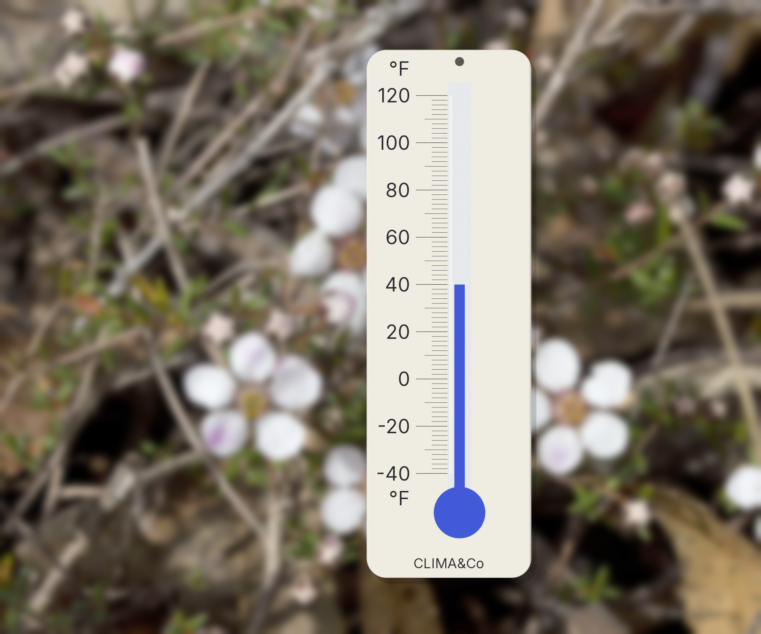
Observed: 40; °F
